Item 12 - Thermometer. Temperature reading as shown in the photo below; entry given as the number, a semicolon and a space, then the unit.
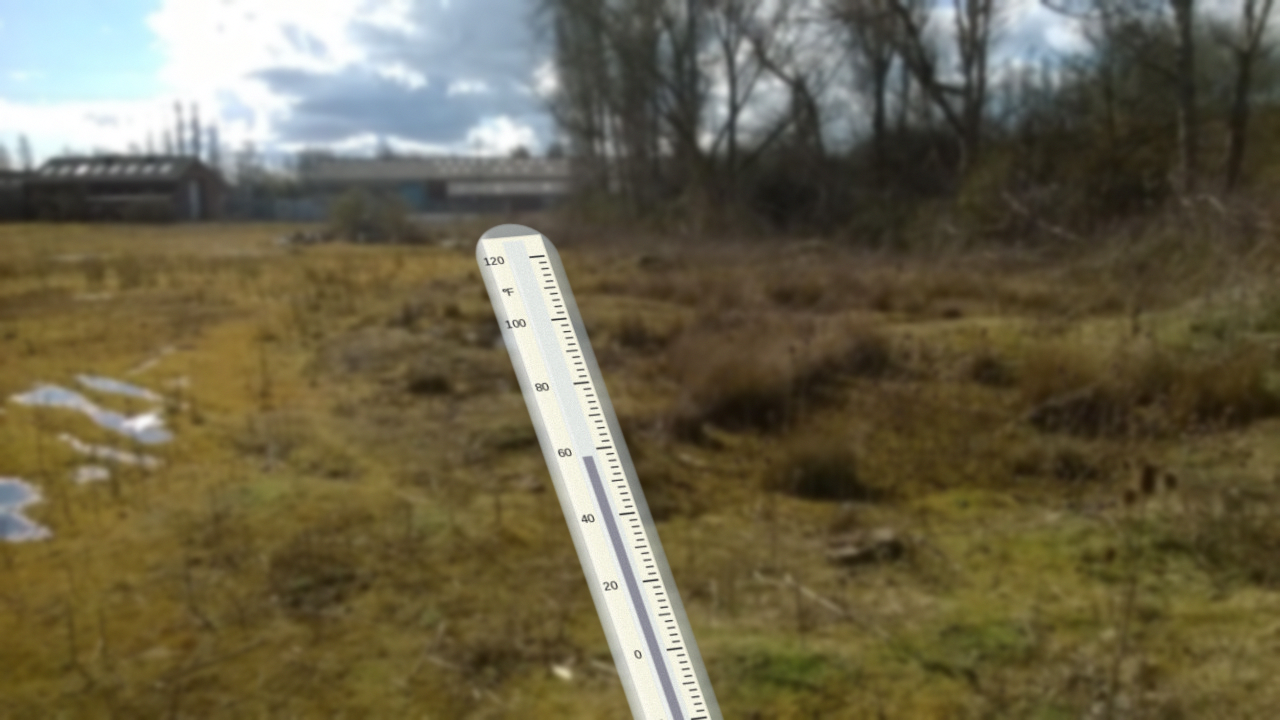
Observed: 58; °F
